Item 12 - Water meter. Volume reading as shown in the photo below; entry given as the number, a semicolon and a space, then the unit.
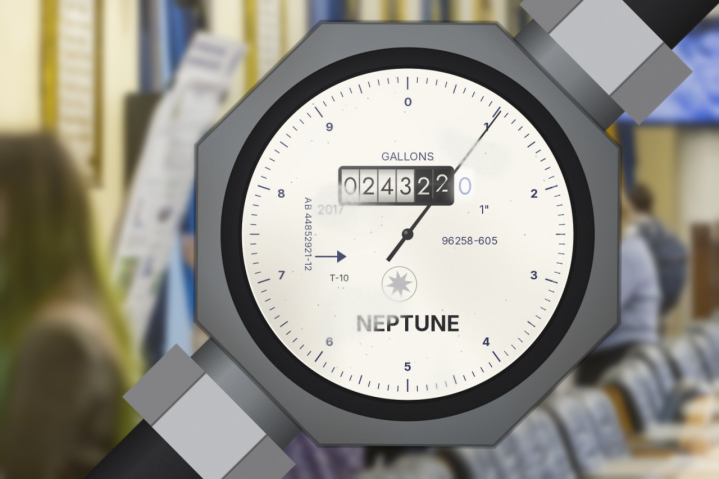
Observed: 243221.0; gal
